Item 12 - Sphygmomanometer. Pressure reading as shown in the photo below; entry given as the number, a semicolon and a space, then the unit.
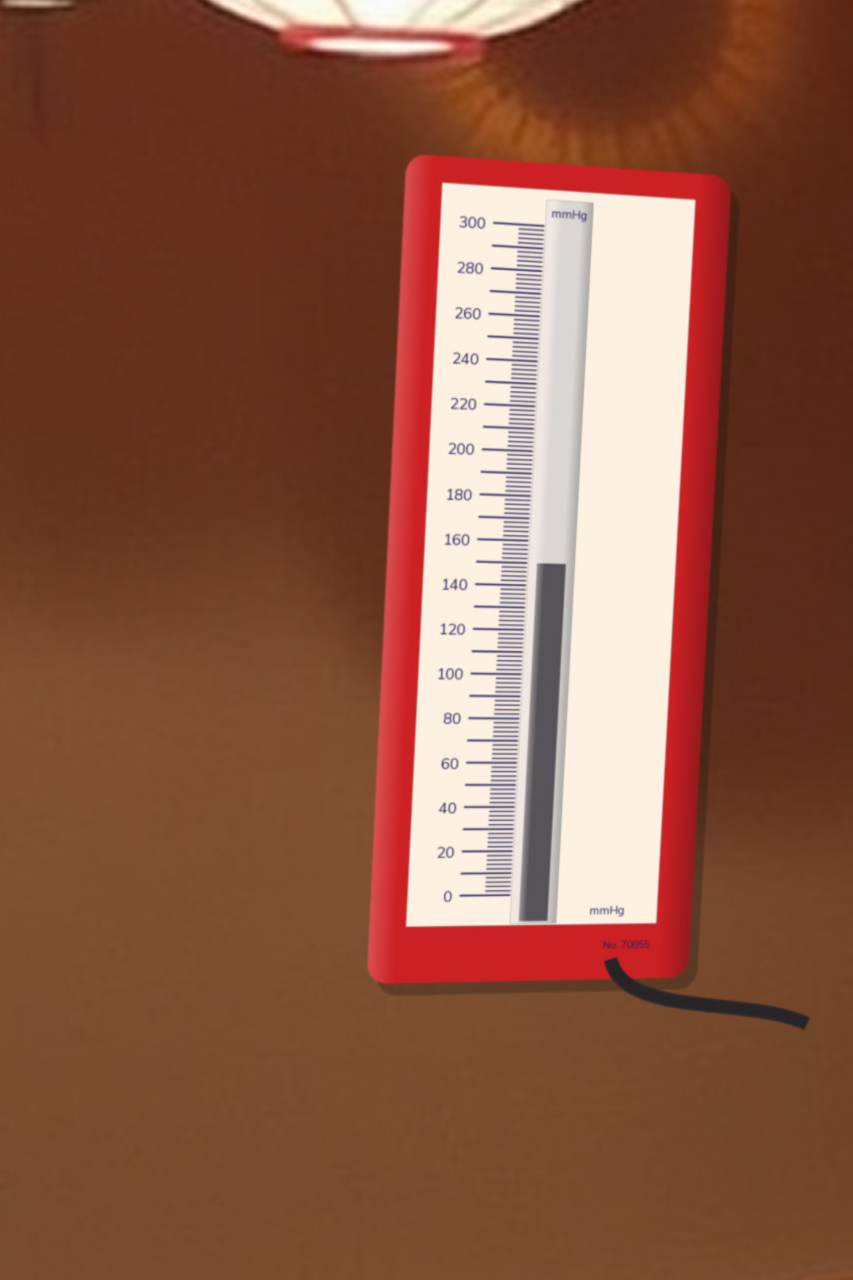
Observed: 150; mmHg
